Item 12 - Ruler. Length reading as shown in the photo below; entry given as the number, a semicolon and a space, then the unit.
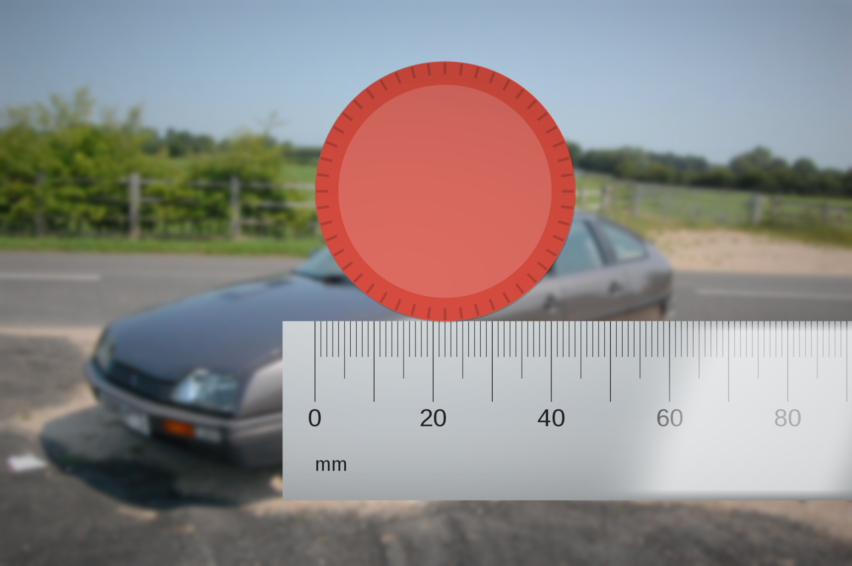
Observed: 44; mm
